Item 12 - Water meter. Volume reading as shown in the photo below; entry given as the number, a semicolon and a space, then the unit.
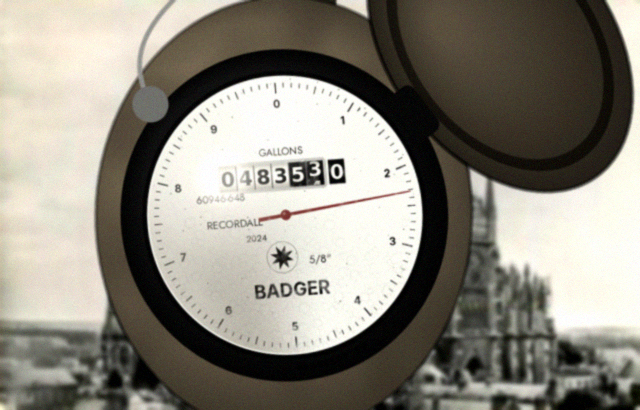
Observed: 483532.3; gal
